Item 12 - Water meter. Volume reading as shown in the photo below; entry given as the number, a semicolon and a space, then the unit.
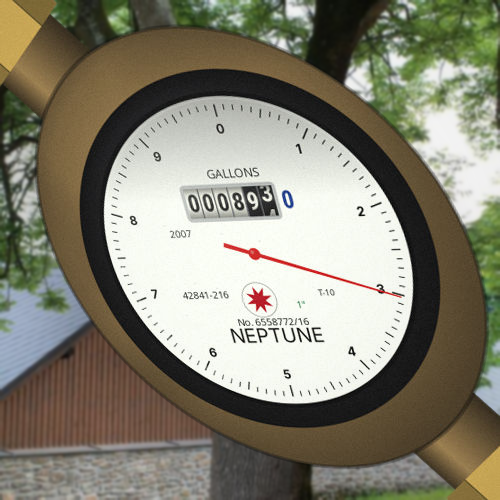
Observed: 8933.0; gal
